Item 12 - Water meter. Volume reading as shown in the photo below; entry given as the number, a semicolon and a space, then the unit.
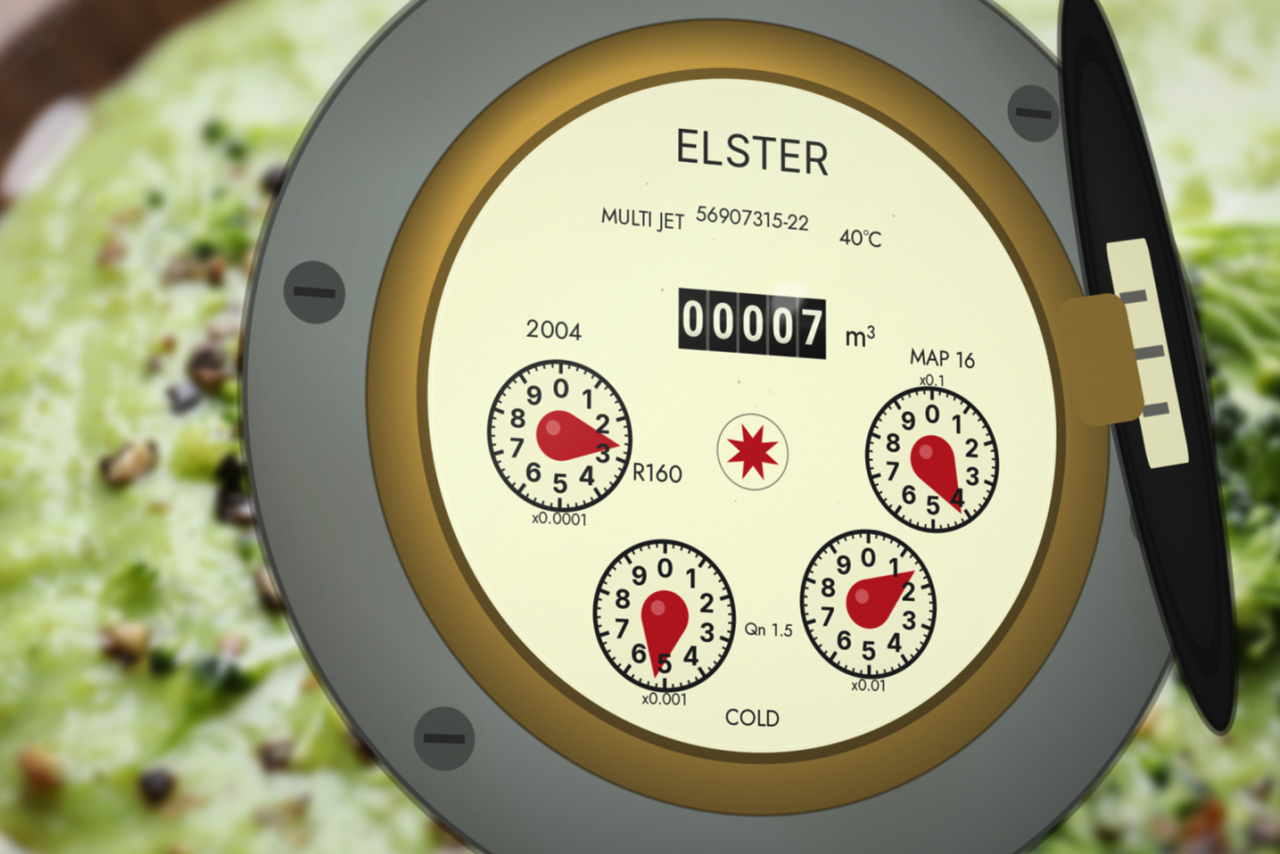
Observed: 7.4152; m³
